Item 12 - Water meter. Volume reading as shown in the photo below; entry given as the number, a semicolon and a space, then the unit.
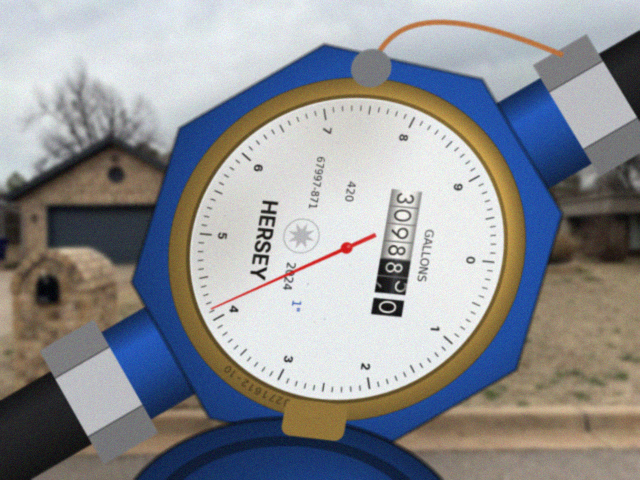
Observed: 3098854.1; gal
